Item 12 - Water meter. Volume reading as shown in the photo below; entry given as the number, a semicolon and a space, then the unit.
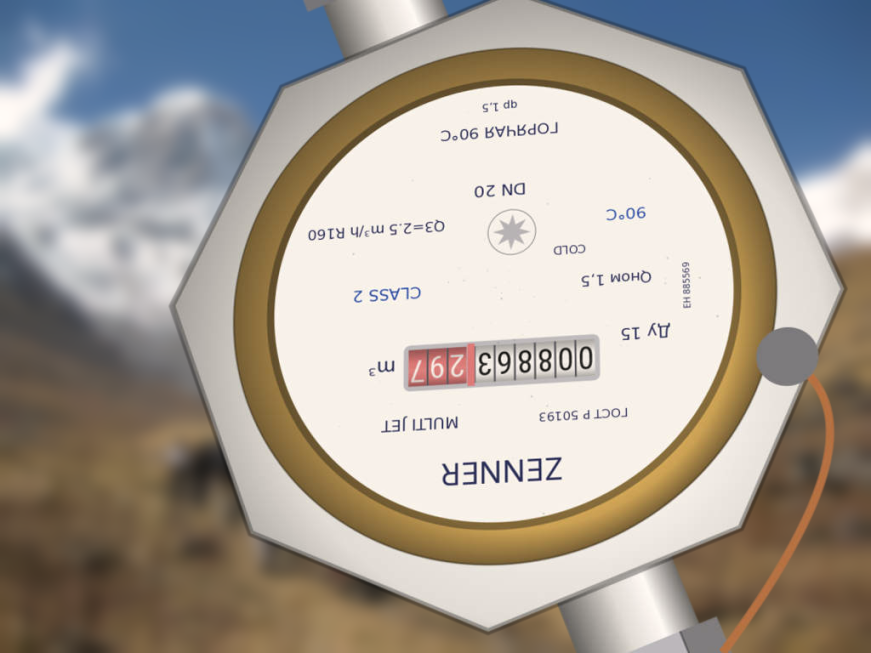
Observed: 8863.297; m³
